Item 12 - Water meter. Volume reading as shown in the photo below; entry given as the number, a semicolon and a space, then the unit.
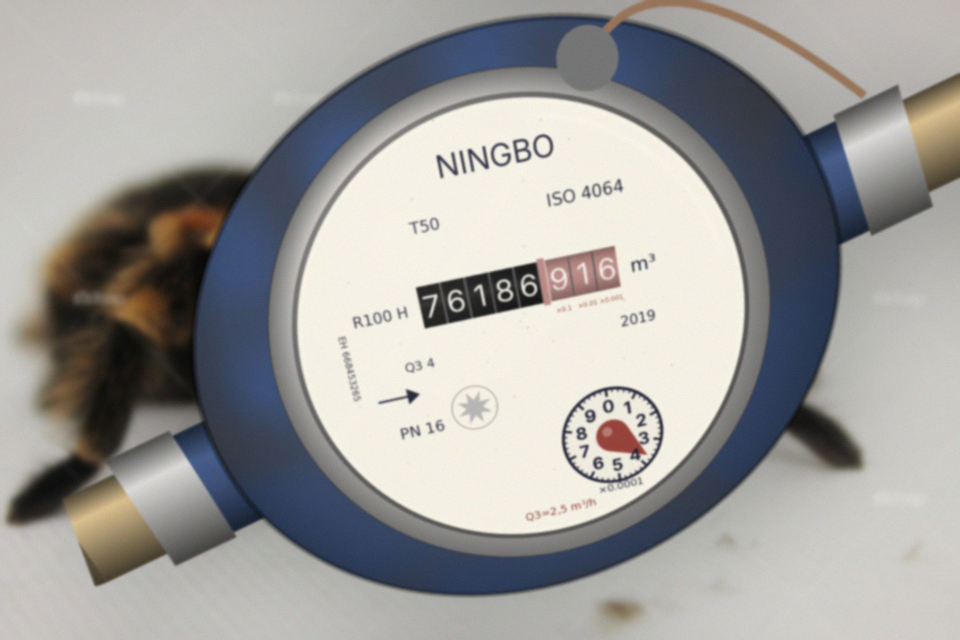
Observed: 76186.9163; m³
